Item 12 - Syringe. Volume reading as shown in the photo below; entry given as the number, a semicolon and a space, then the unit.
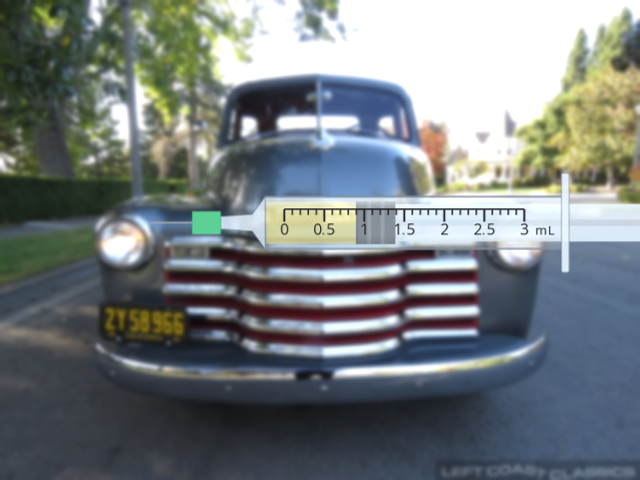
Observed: 0.9; mL
